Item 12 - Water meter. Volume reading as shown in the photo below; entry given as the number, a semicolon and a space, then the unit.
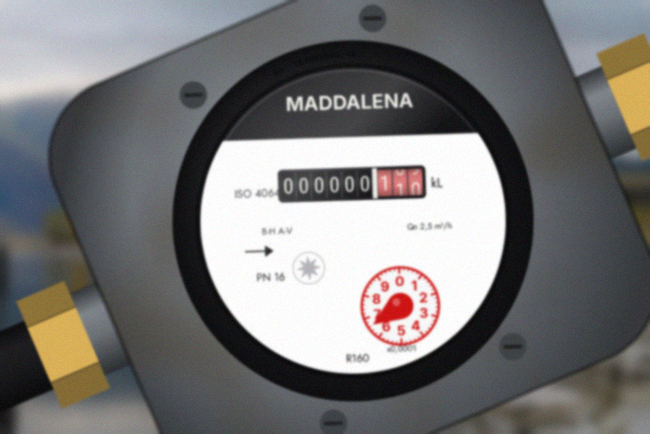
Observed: 0.1096; kL
